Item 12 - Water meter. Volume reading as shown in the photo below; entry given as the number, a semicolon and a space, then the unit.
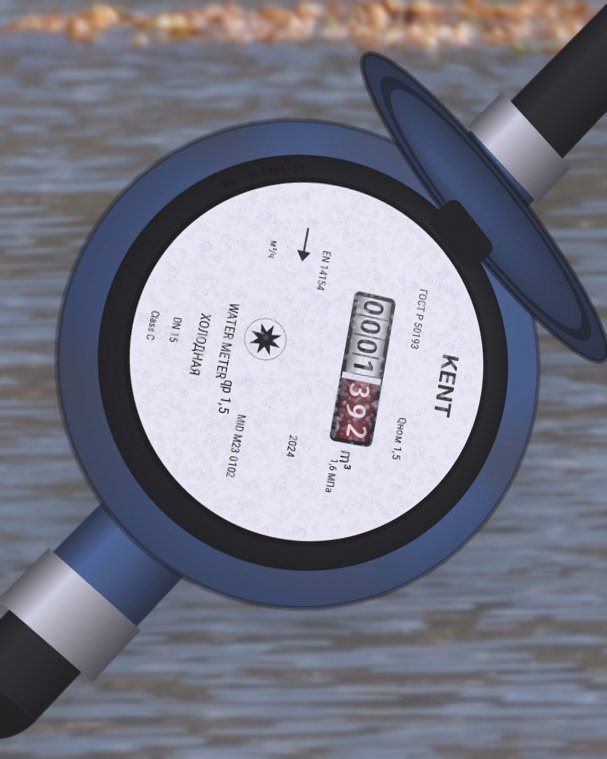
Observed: 1.392; m³
